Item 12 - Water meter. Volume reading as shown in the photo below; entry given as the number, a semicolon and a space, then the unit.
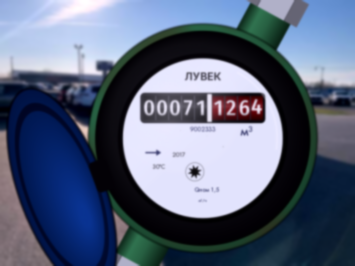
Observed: 71.1264; m³
